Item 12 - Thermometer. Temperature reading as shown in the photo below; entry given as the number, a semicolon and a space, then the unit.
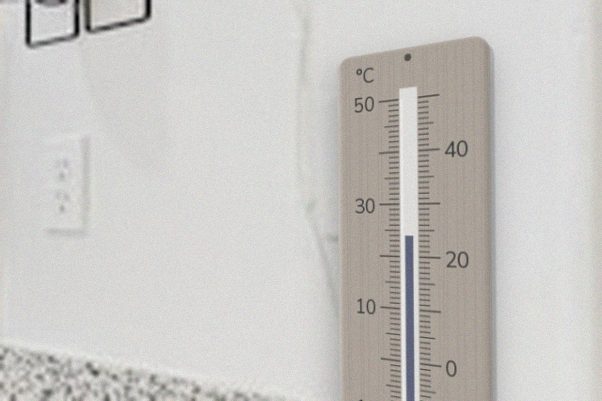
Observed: 24; °C
